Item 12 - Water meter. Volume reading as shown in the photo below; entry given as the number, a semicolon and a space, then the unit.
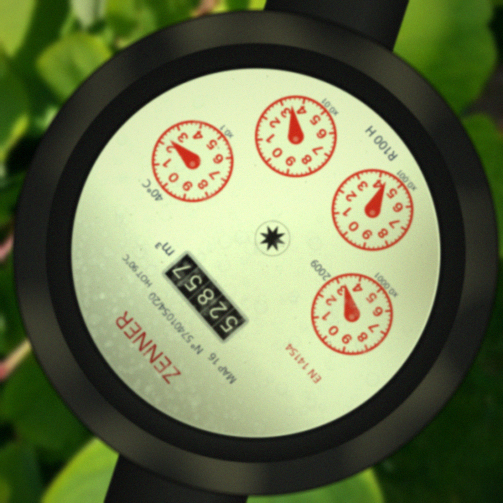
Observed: 52857.2343; m³
